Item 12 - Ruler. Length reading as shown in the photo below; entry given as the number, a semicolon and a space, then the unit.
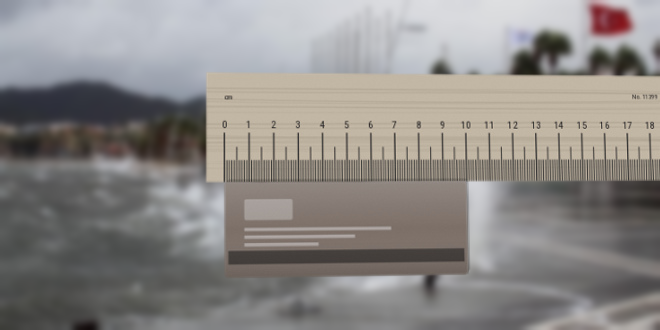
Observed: 10; cm
